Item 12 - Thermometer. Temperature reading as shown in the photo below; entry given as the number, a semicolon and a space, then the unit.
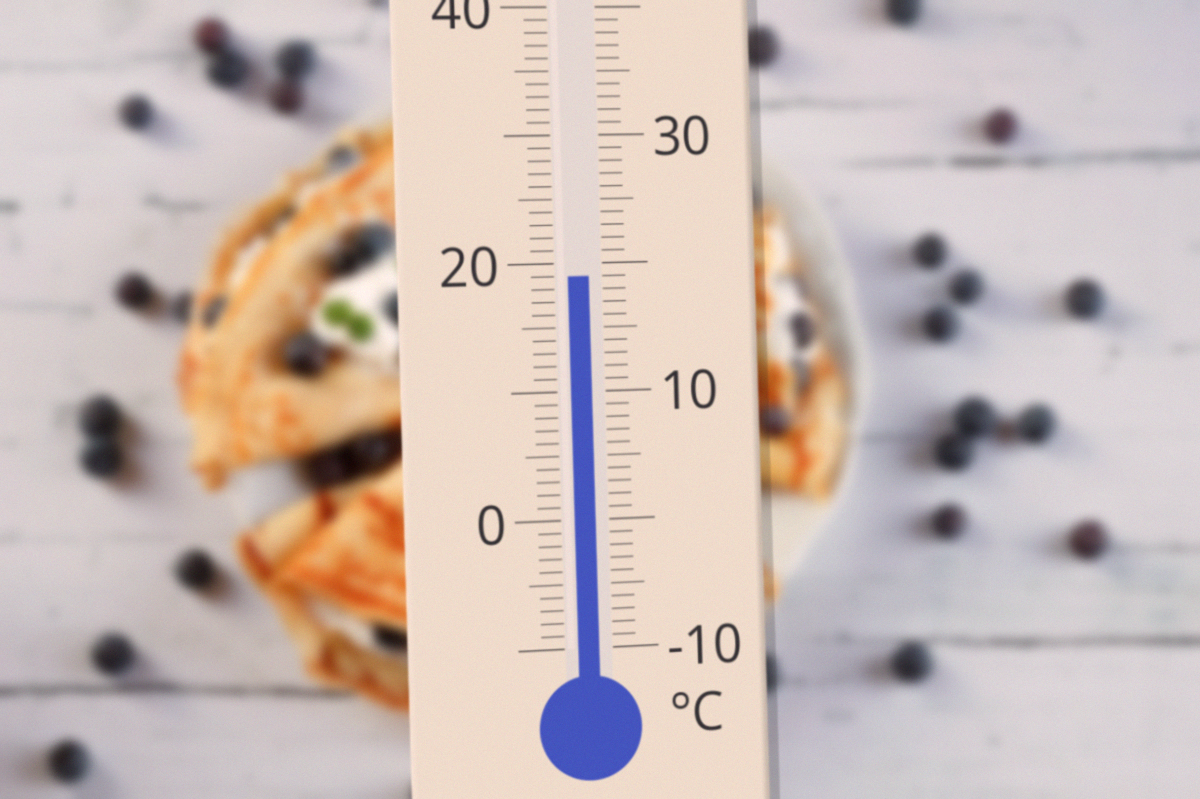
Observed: 19; °C
